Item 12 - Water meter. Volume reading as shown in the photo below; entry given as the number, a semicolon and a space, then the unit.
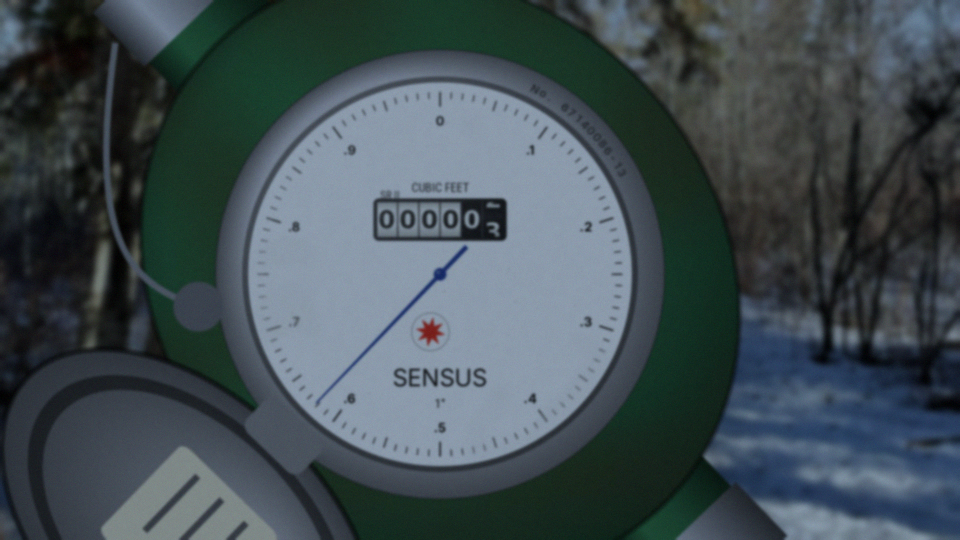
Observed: 2.62; ft³
